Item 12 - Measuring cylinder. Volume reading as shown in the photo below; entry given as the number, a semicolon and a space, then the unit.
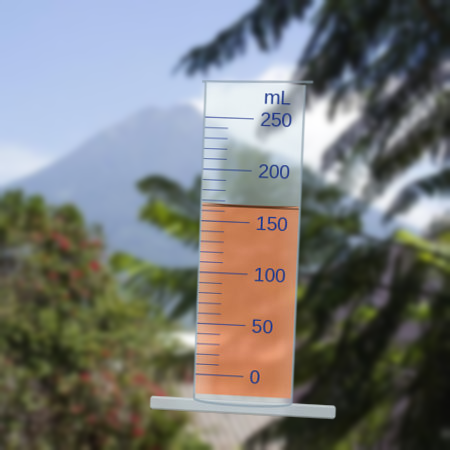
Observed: 165; mL
